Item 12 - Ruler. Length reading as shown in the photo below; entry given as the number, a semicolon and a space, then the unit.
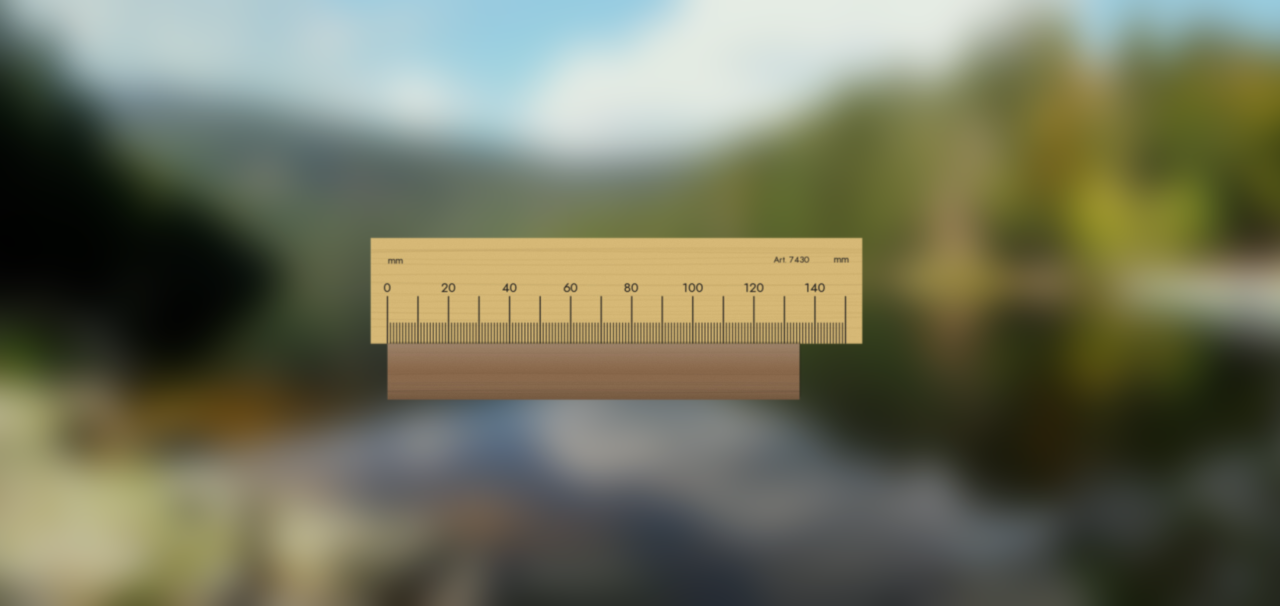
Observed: 135; mm
